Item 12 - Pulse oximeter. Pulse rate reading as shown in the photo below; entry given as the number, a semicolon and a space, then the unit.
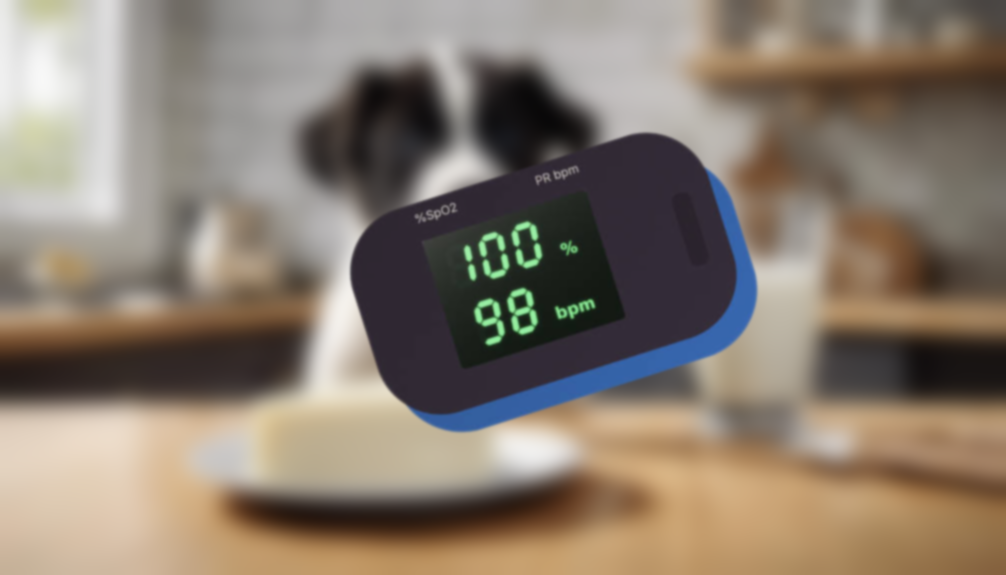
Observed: 98; bpm
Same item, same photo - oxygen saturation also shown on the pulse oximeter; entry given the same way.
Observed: 100; %
